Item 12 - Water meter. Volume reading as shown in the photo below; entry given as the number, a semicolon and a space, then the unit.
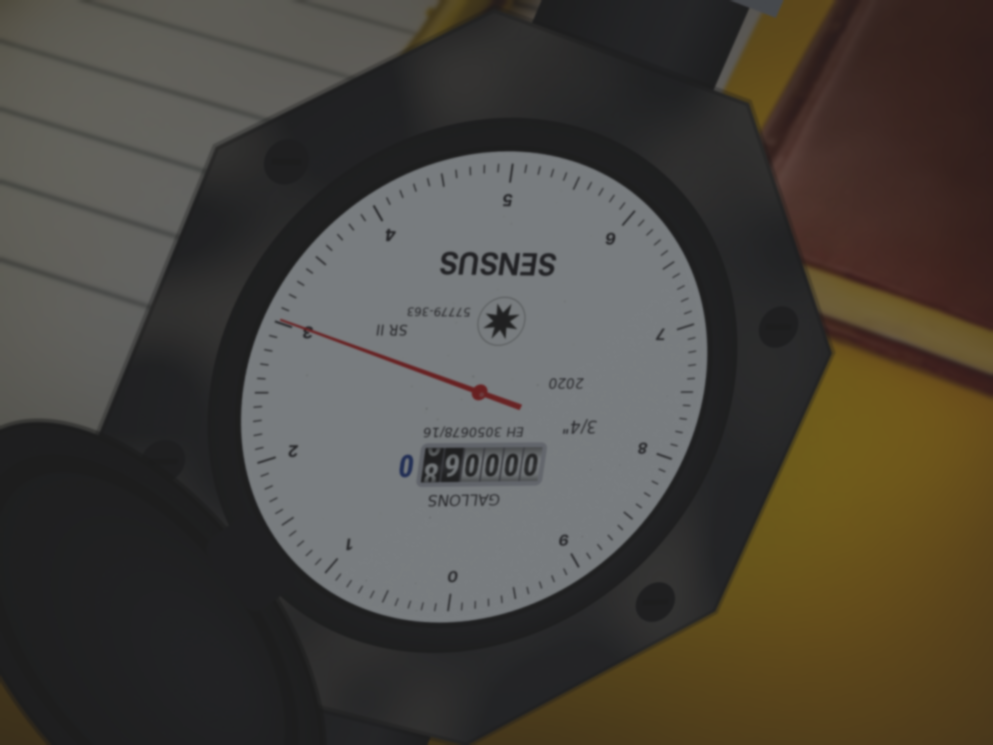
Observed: 683.0; gal
